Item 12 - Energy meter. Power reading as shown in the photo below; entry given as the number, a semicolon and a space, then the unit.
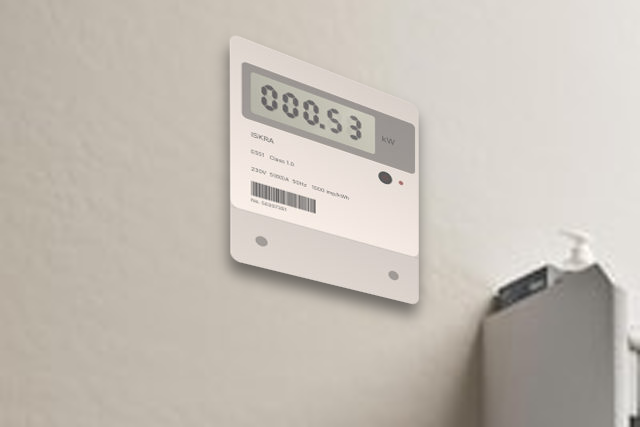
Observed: 0.53; kW
